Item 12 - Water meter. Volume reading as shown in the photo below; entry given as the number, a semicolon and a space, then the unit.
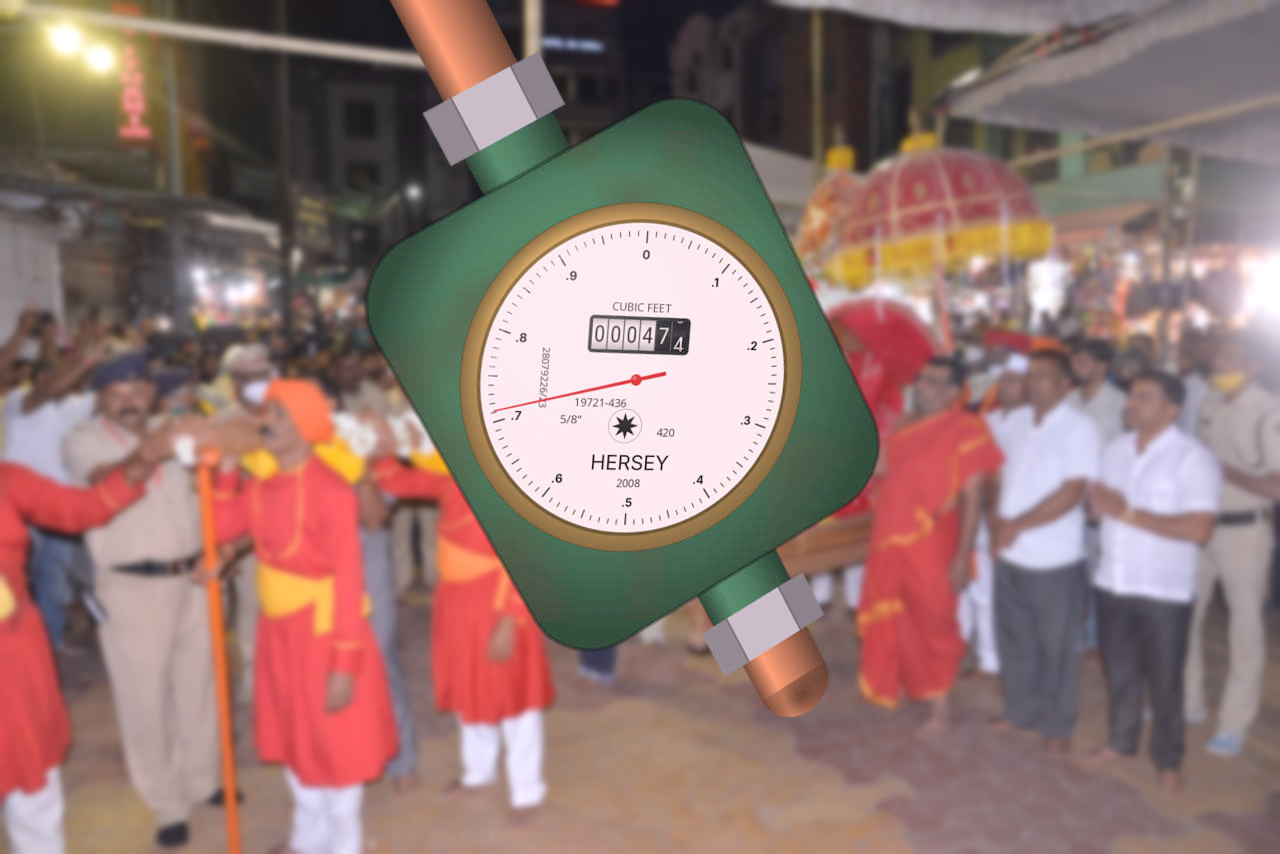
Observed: 473.71; ft³
